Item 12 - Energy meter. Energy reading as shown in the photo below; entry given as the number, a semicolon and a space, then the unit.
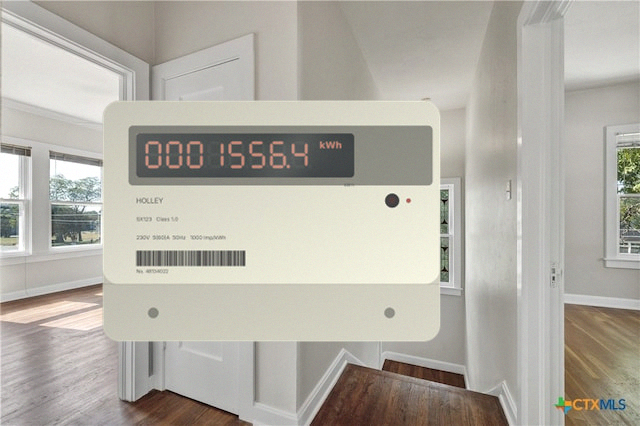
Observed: 1556.4; kWh
